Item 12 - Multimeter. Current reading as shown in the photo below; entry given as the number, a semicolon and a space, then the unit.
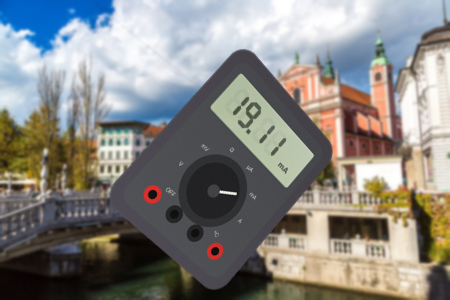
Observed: 19.11; mA
